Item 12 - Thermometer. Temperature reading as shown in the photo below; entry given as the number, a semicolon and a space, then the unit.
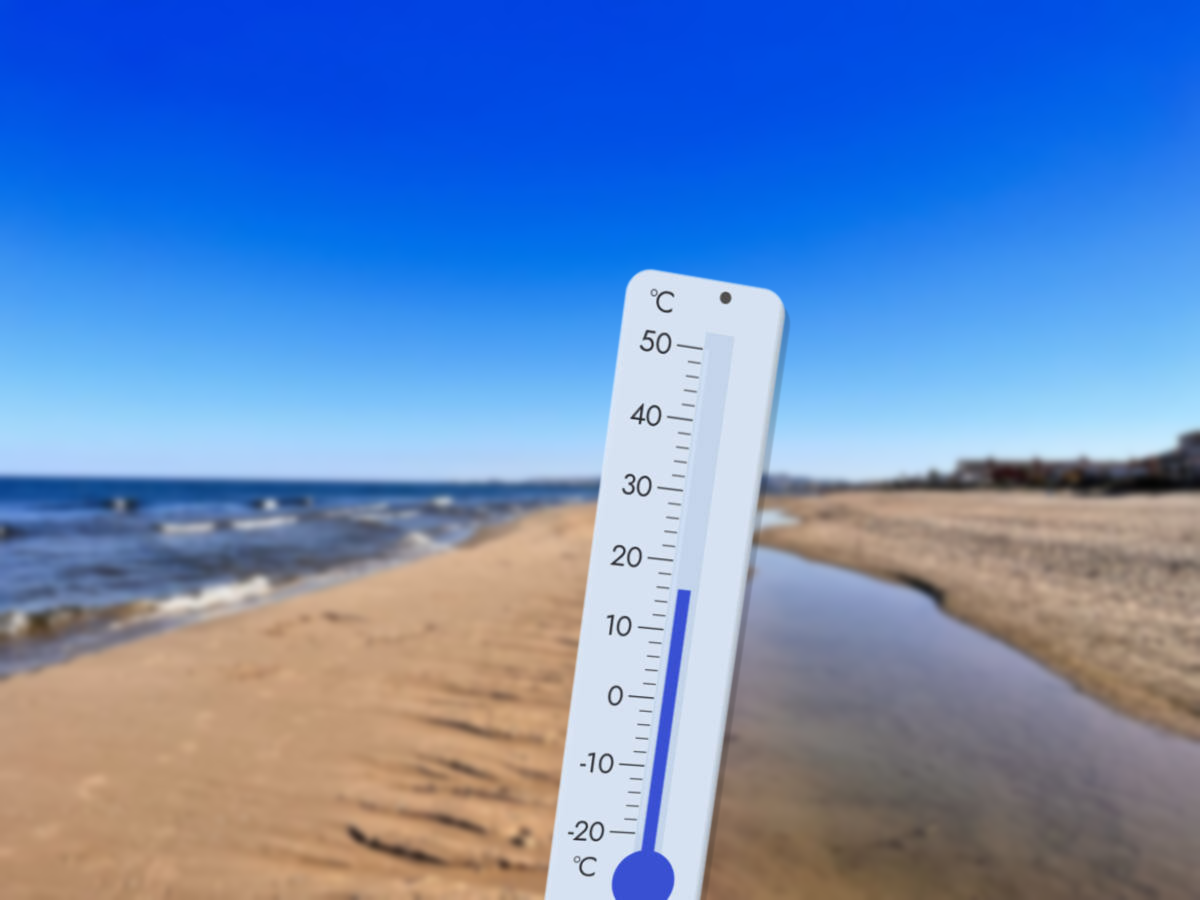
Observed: 16; °C
